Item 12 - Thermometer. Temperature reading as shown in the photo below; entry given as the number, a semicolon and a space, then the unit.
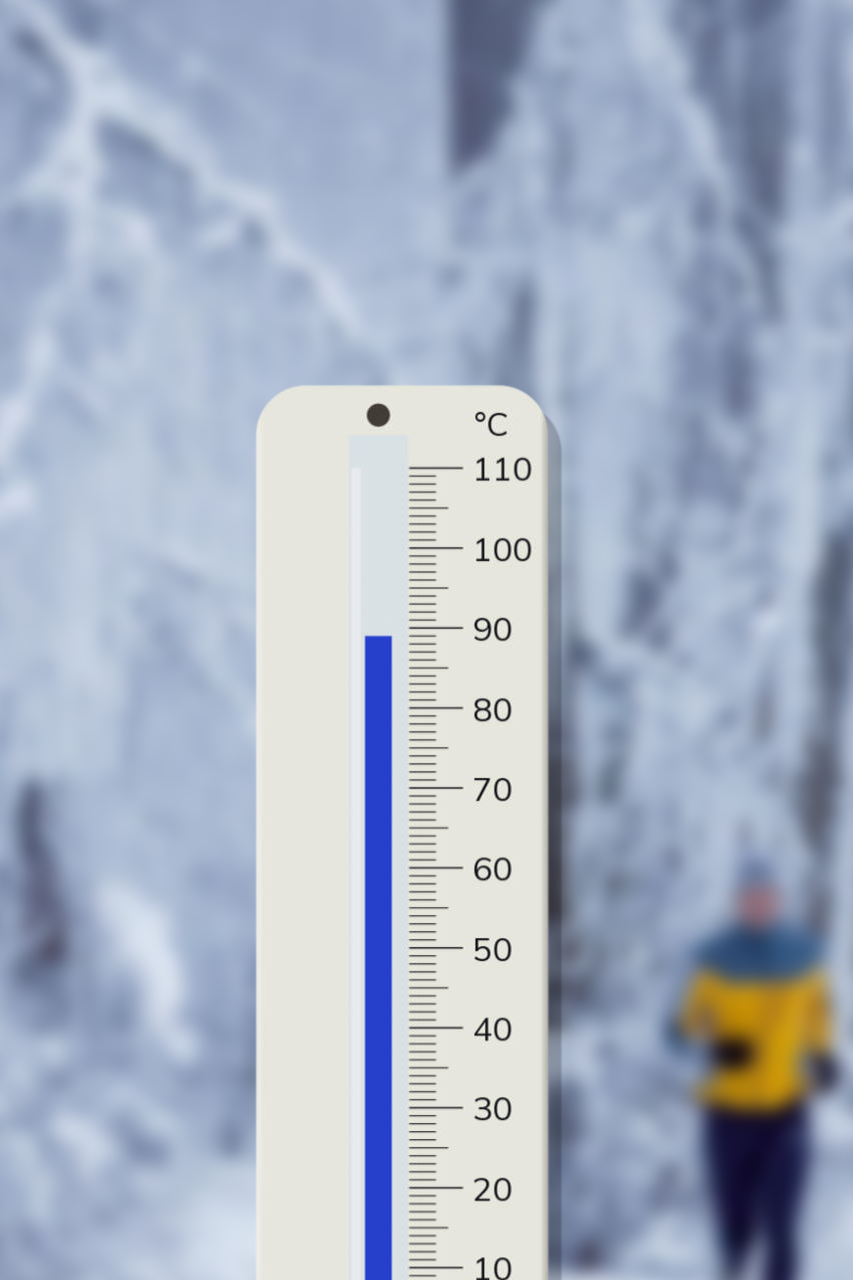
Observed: 89; °C
